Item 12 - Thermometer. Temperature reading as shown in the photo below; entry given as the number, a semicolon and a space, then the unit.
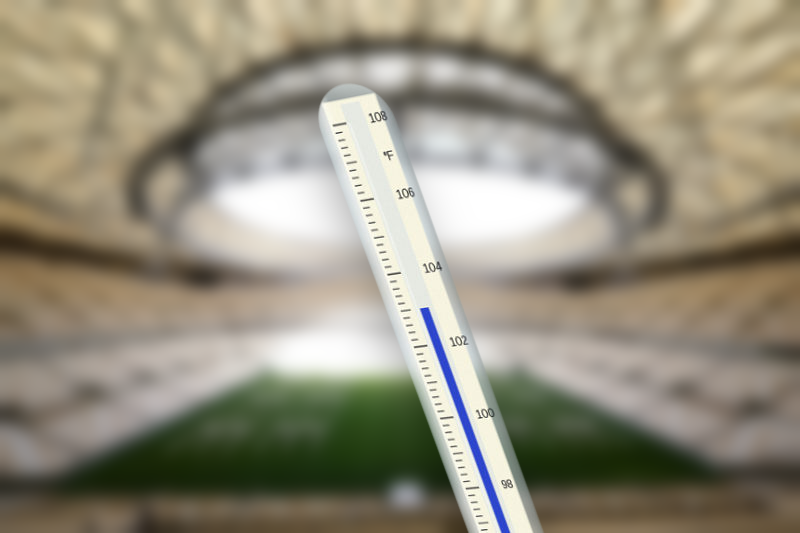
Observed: 103; °F
